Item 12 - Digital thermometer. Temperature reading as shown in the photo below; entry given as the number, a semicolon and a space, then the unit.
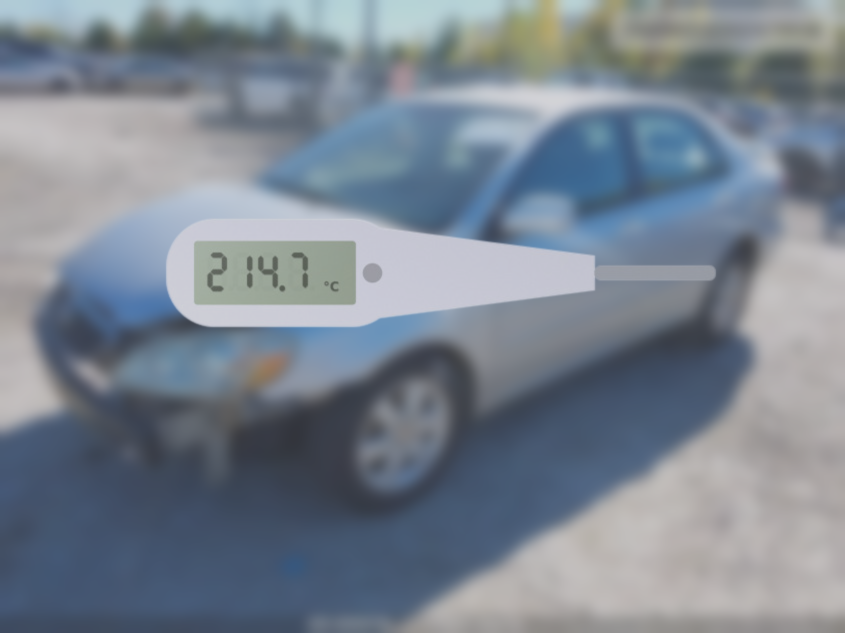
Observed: 214.7; °C
